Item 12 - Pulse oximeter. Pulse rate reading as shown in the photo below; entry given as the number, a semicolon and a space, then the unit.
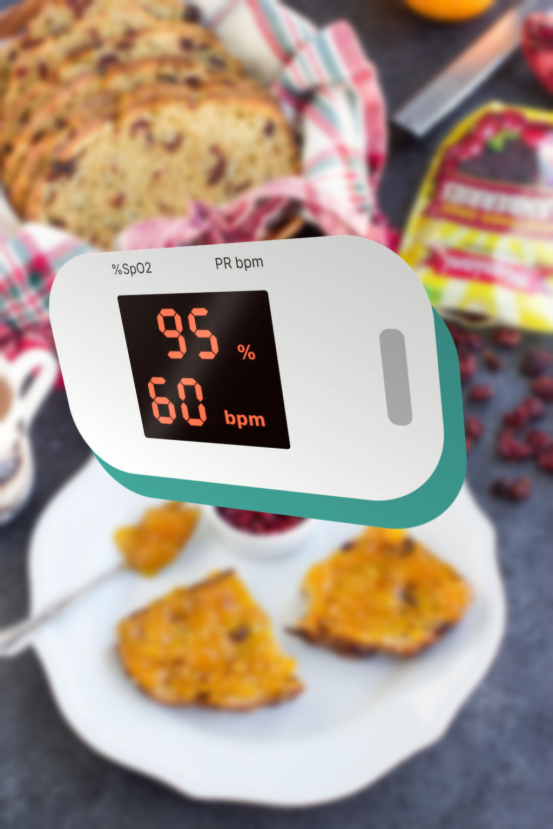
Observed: 60; bpm
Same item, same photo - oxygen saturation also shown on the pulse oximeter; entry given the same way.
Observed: 95; %
